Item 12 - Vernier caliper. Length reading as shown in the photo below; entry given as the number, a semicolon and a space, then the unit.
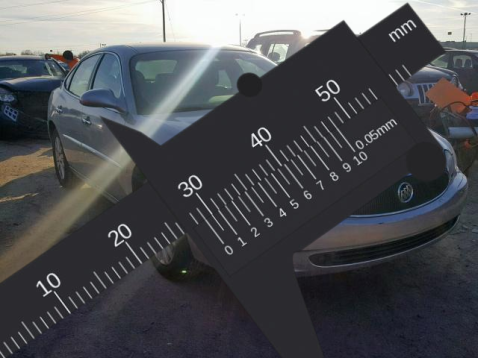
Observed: 29.0; mm
